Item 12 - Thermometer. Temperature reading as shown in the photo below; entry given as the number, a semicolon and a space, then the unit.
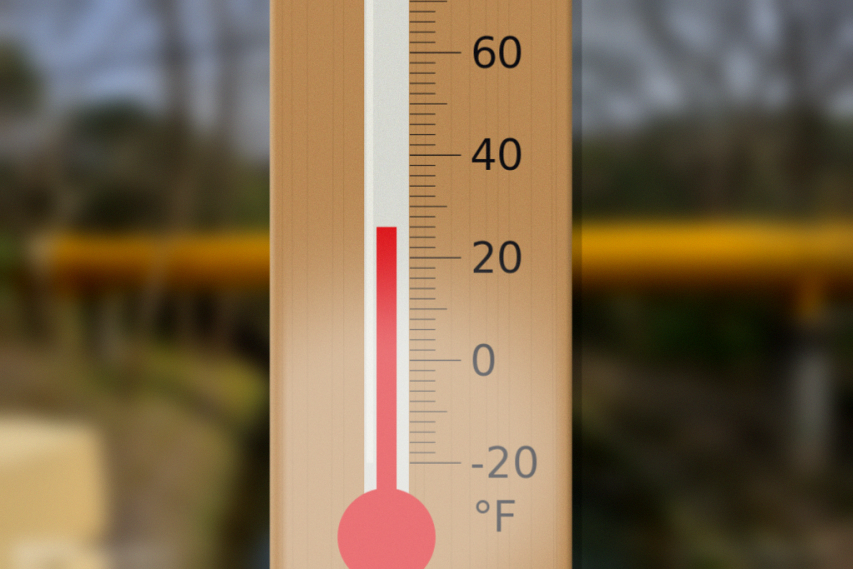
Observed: 26; °F
